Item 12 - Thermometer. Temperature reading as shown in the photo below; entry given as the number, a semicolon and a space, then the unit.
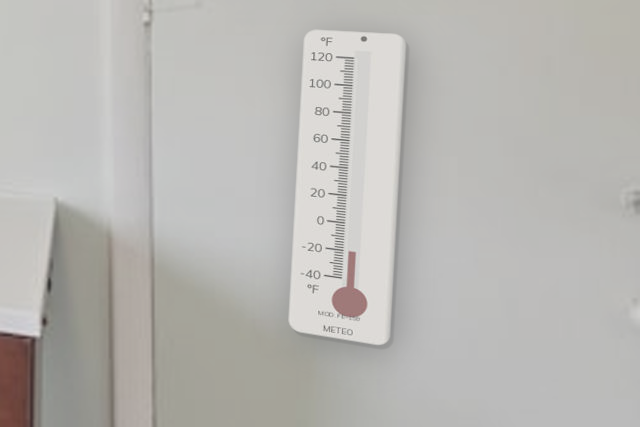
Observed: -20; °F
